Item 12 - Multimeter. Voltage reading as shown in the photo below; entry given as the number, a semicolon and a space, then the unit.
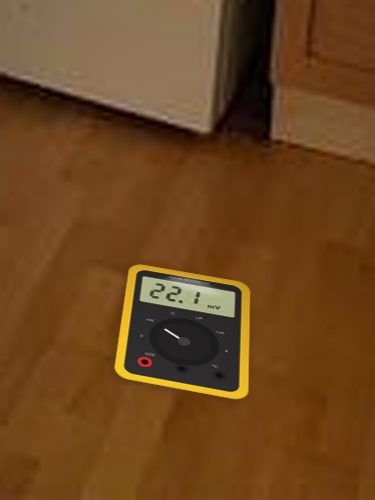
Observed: 22.1; mV
